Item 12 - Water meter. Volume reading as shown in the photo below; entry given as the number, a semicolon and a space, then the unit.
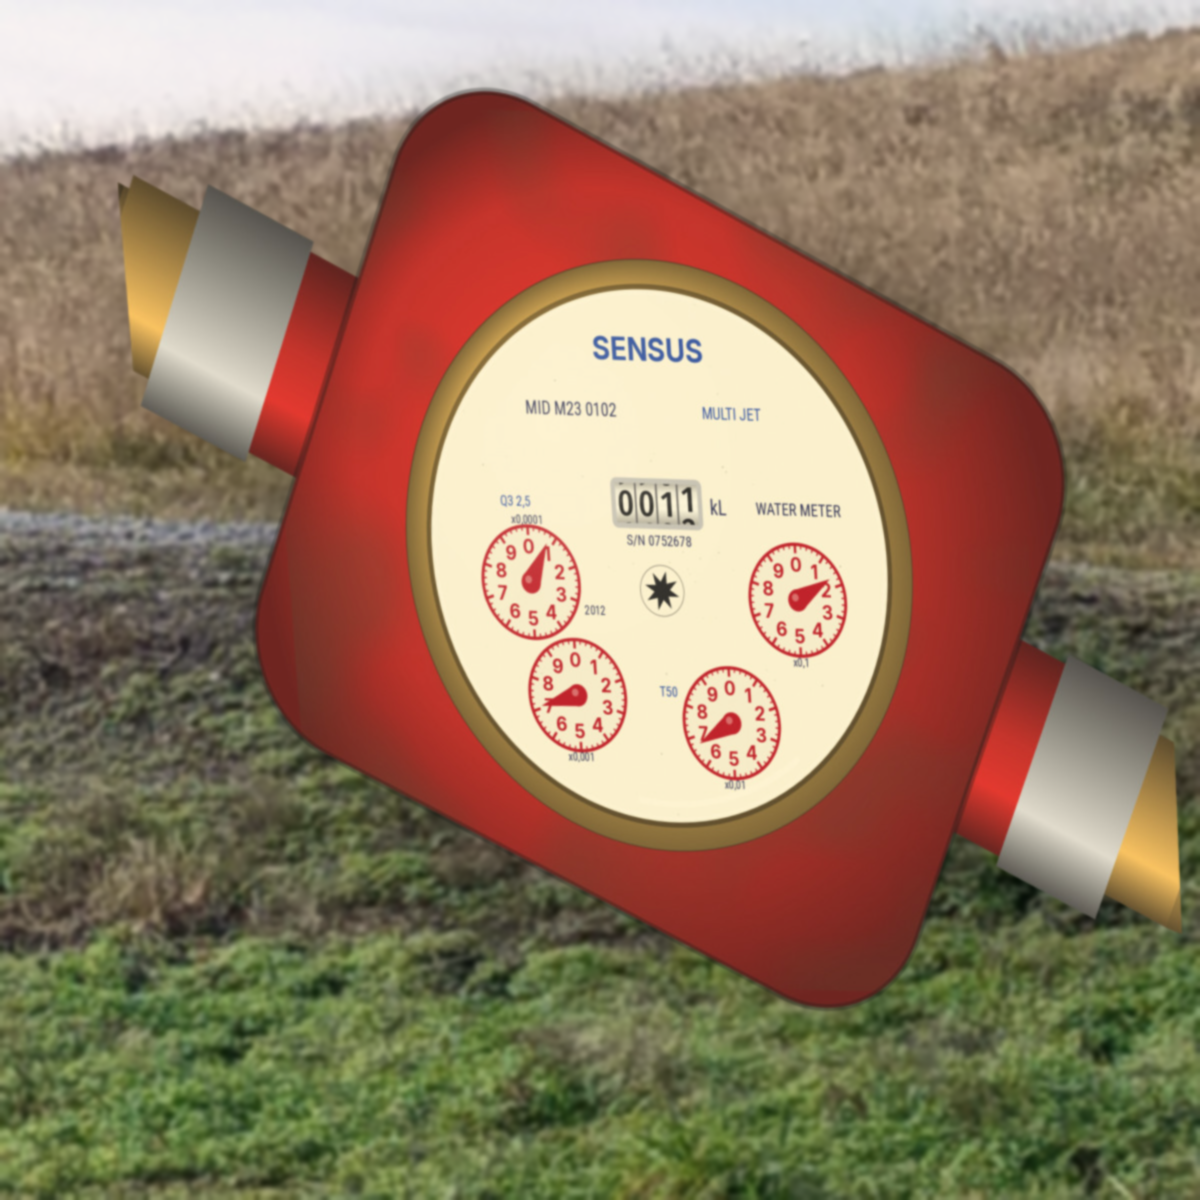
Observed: 11.1670; kL
